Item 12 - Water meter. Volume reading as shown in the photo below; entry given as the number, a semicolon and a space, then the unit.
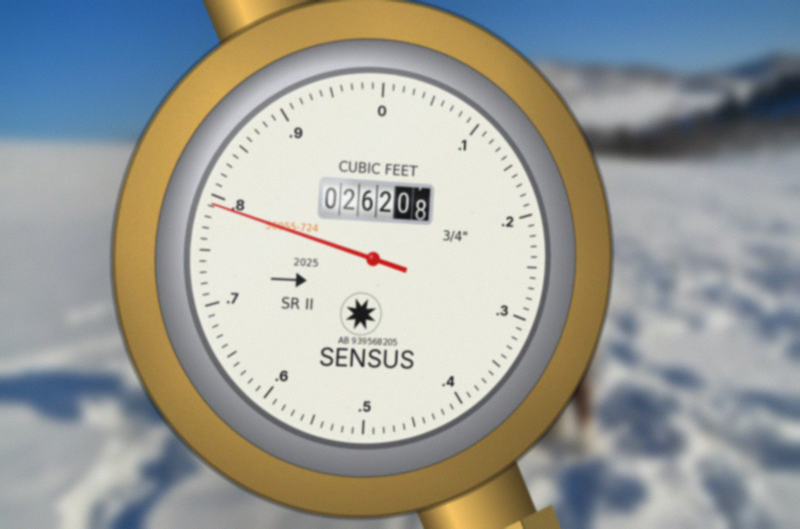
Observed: 26207.79; ft³
